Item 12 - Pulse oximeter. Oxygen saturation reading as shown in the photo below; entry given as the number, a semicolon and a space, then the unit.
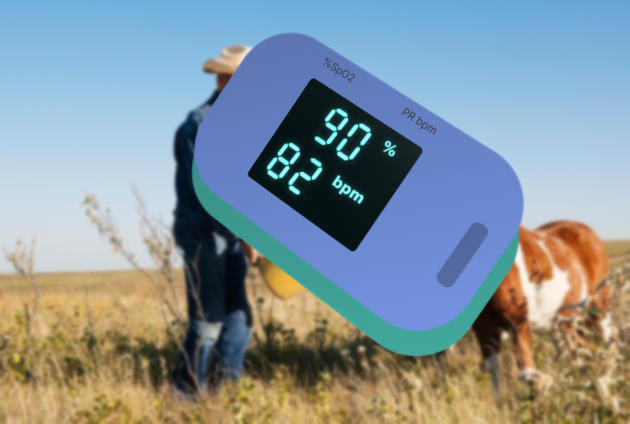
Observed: 90; %
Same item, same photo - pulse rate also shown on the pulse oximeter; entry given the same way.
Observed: 82; bpm
